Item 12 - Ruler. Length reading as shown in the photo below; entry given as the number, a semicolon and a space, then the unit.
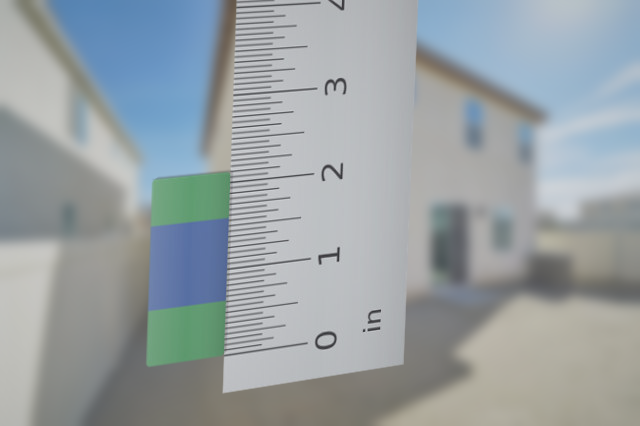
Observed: 2.125; in
